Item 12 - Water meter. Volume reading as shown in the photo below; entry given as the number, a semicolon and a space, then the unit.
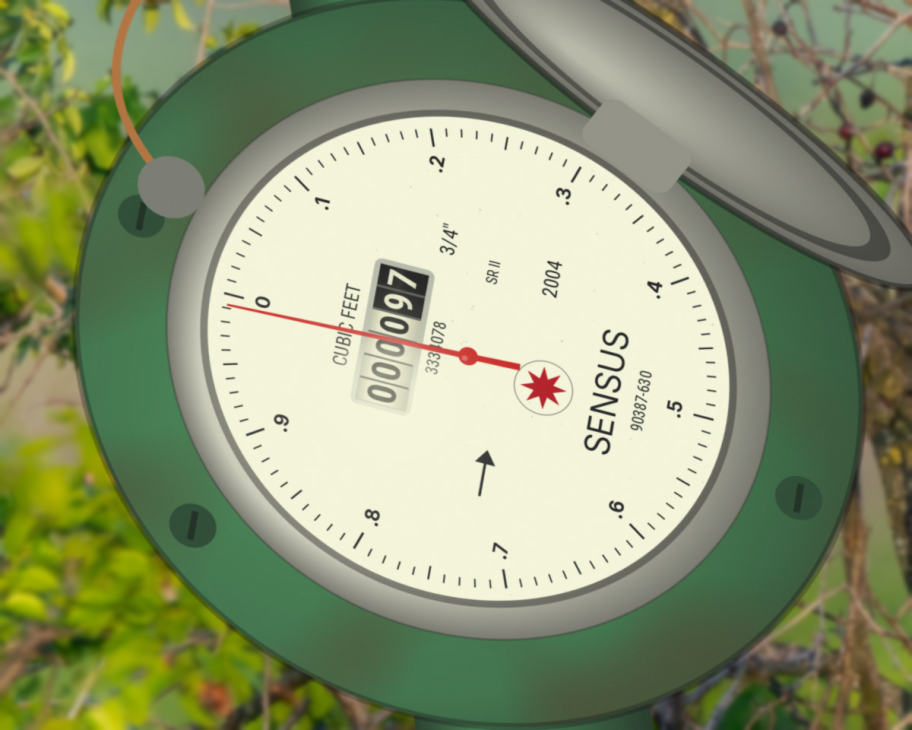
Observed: 96.99; ft³
